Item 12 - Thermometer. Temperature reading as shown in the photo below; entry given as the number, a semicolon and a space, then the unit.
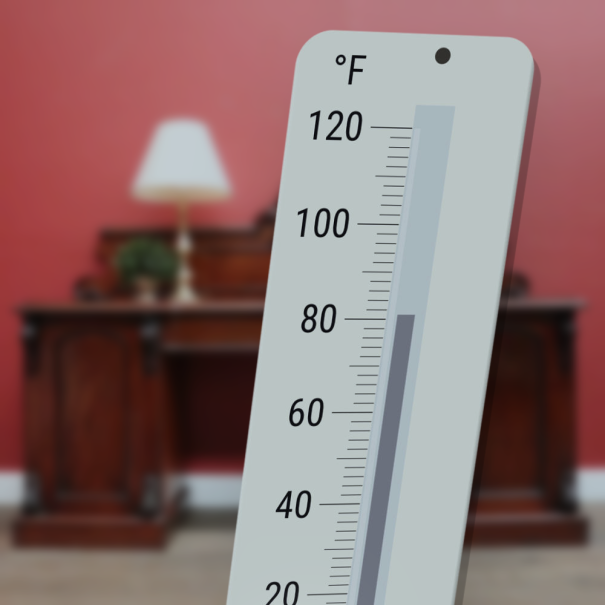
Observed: 81; °F
